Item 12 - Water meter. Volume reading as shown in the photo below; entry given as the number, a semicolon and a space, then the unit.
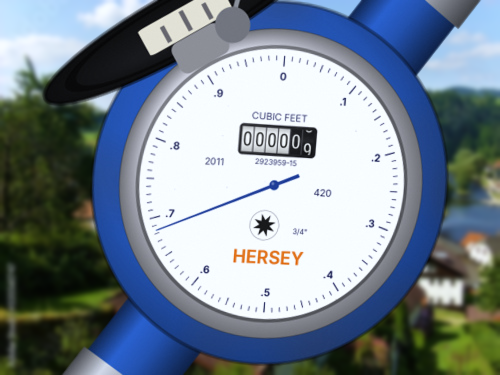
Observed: 8.68; ft³
